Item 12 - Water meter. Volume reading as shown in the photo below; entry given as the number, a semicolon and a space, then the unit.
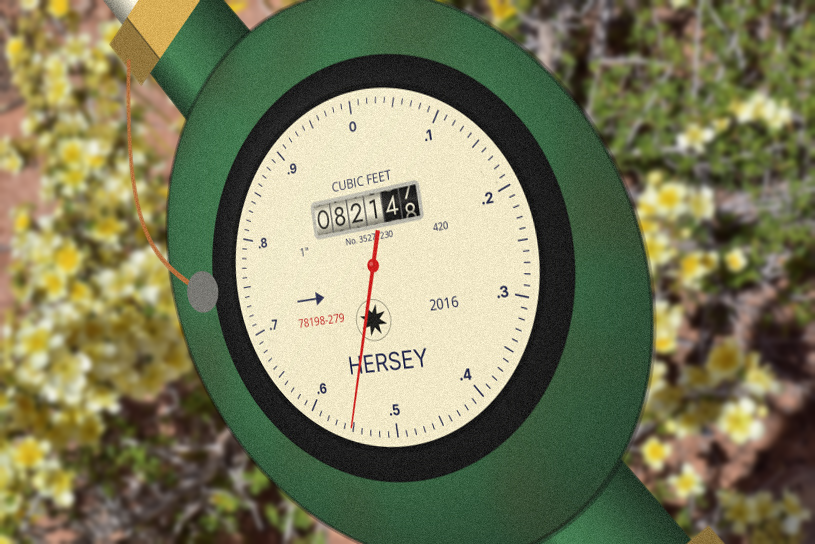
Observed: 82147.55; ft³
